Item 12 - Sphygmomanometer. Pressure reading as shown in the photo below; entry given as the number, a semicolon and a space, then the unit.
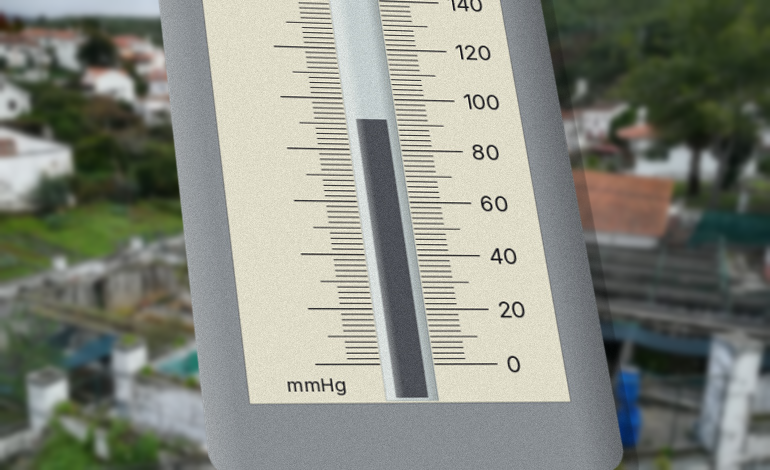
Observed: 92; mmHg
